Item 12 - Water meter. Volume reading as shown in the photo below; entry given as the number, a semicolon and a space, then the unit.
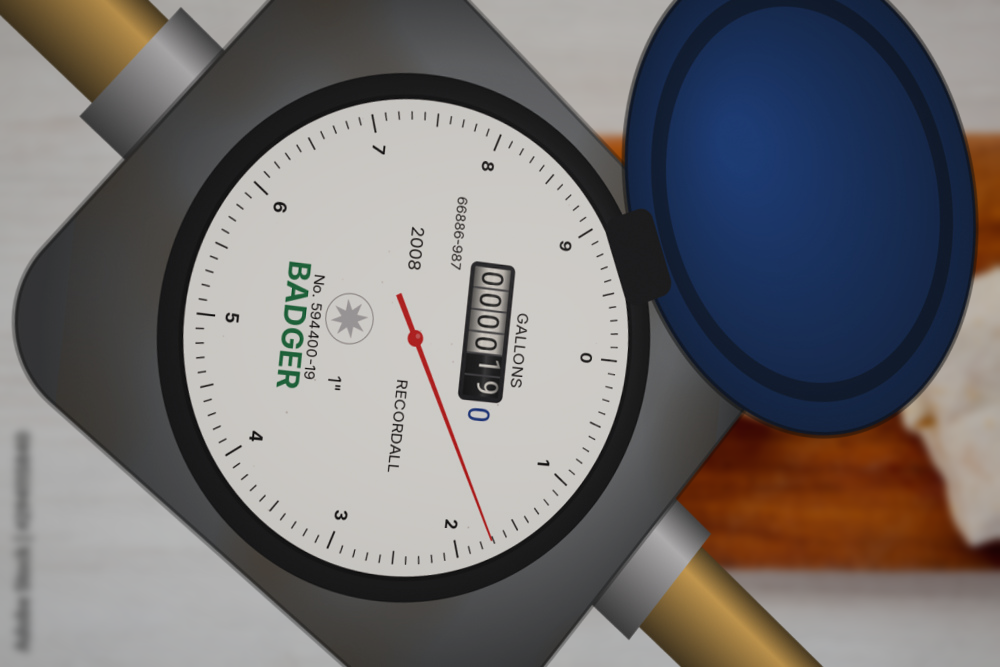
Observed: 191.7; gal
